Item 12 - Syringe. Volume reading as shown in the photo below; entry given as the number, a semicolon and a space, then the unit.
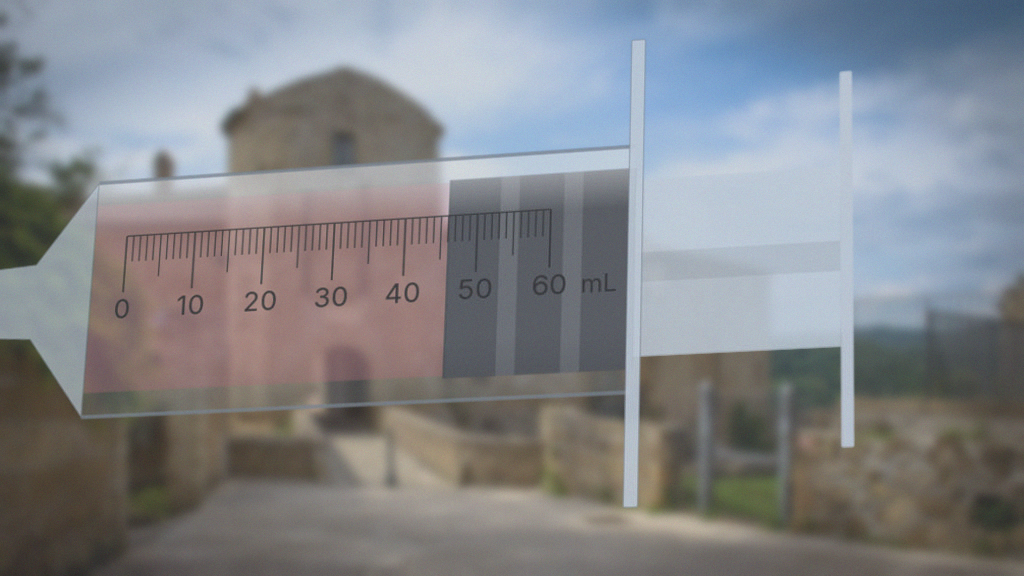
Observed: 46; mL
